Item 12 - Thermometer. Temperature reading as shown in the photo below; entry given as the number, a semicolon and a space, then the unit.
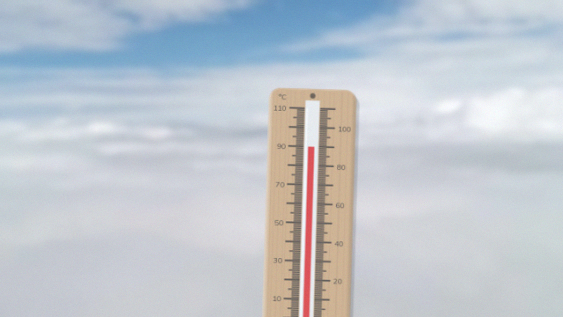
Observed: 90; °C
